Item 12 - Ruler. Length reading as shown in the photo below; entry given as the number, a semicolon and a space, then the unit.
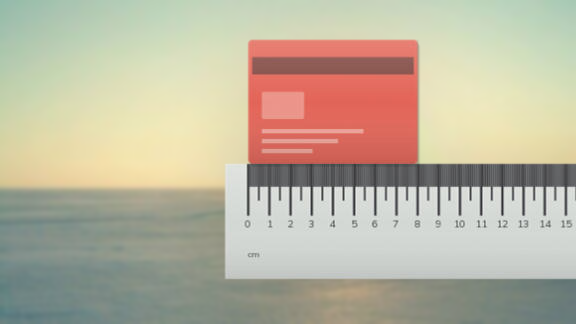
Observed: 8; cm
